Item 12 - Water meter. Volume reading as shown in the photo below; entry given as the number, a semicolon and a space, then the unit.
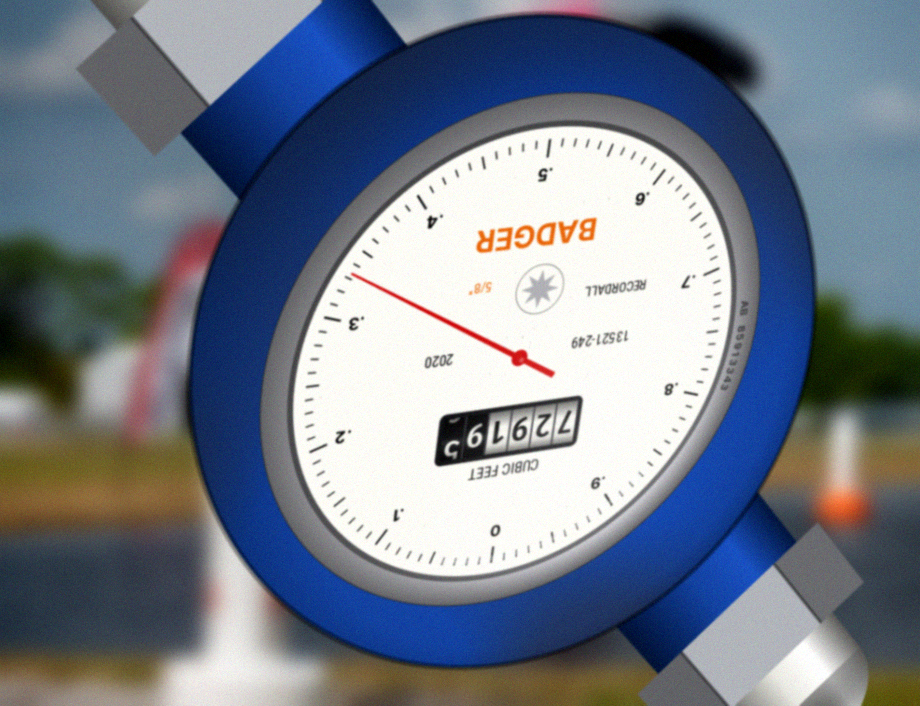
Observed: 729195.33; ft³
